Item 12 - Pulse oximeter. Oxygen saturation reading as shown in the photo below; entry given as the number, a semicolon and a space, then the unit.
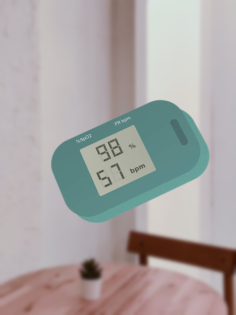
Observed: 98; %
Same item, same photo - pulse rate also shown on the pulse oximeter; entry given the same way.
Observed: 57; bpm
